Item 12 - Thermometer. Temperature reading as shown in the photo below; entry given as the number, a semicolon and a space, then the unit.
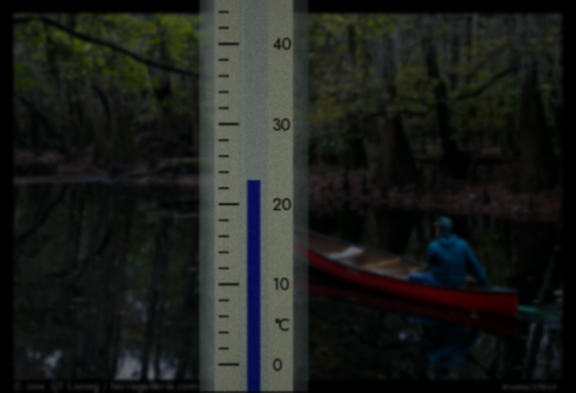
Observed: 23; °C
